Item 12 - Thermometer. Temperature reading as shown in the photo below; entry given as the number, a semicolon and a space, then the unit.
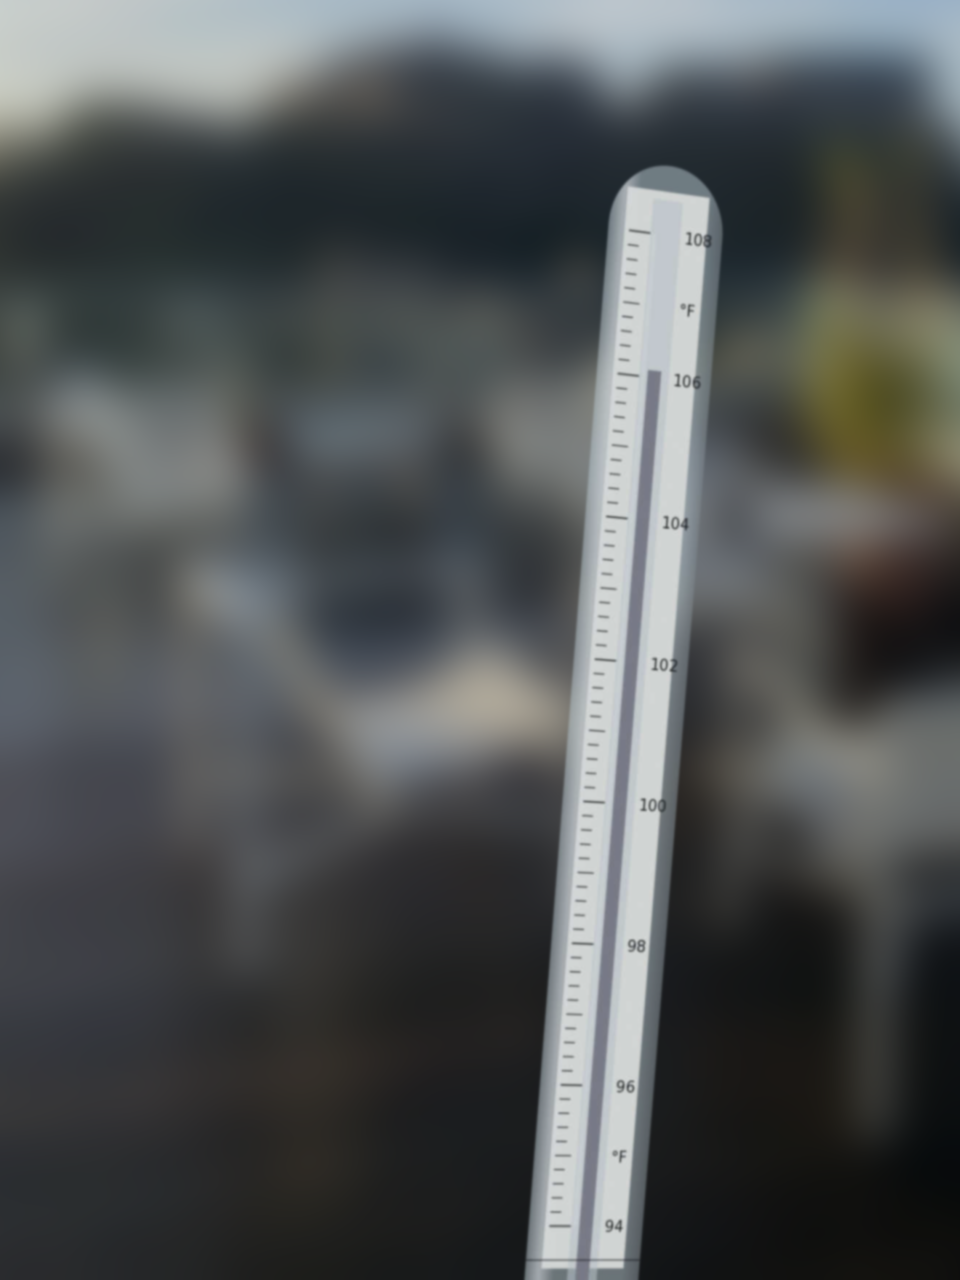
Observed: 106.1; °F
